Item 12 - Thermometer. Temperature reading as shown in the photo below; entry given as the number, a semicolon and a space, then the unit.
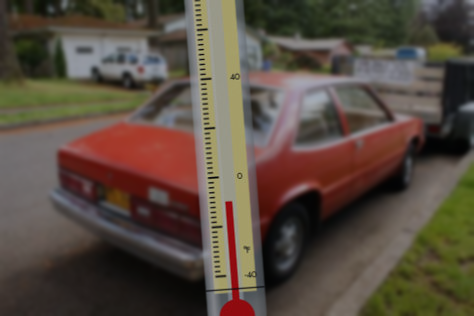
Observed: -10; °F
